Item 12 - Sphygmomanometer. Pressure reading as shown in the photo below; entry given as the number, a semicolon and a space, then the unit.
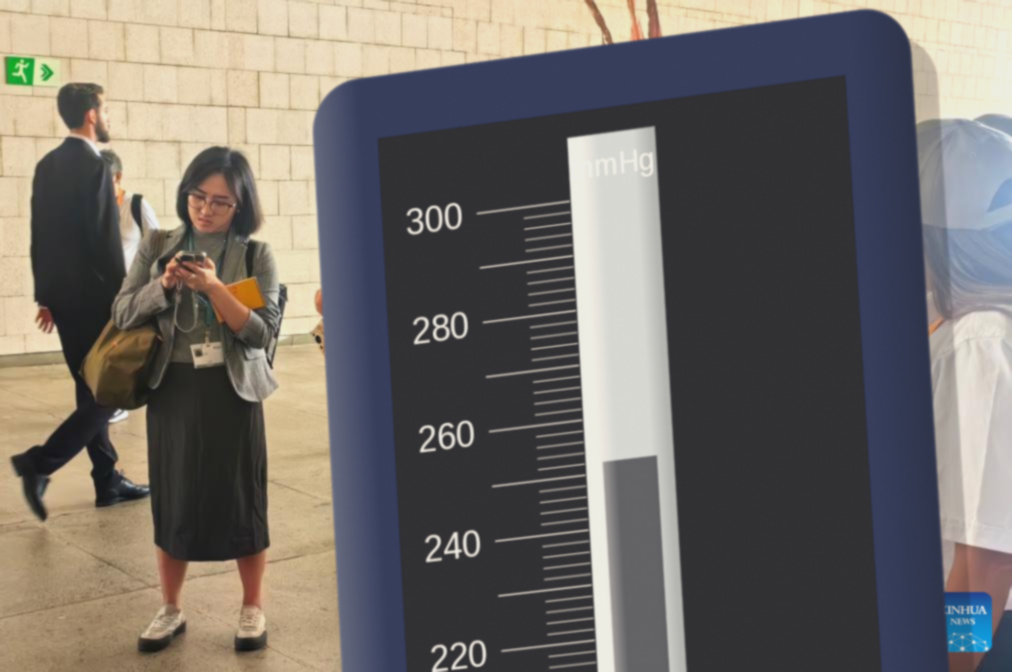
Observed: 252; mmHg
